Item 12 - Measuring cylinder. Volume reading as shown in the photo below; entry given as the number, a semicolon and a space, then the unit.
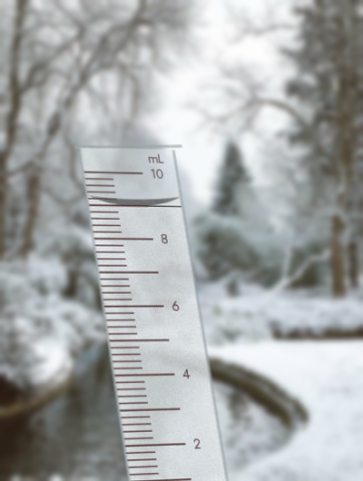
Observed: 9; mL
